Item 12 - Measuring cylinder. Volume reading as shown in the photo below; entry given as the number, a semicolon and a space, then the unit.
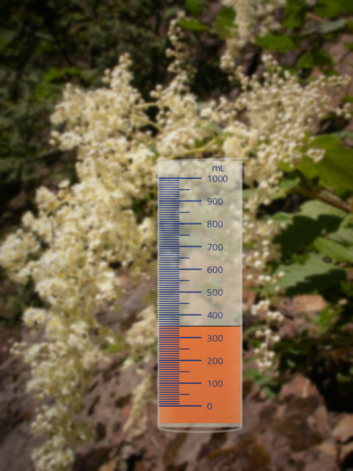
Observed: 350; mL
